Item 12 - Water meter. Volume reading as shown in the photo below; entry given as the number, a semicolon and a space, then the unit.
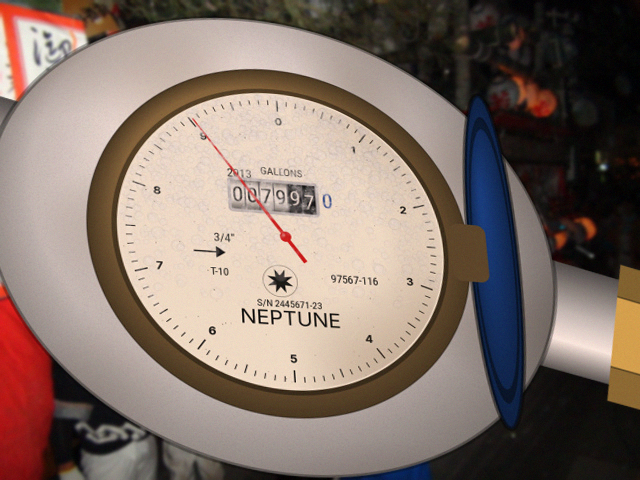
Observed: 79969.0; gal
